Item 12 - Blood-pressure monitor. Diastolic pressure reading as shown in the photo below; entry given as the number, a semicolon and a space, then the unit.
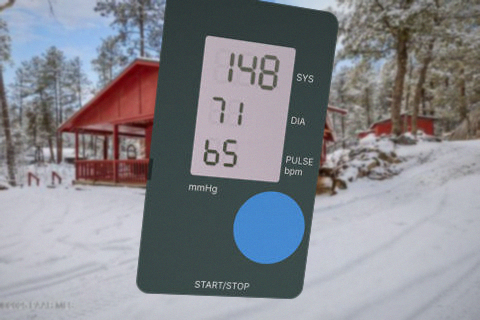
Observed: 71; mmHg
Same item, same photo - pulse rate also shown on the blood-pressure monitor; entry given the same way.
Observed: 65; bpm
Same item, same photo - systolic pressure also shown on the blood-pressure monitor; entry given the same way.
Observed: 148; mmHg
